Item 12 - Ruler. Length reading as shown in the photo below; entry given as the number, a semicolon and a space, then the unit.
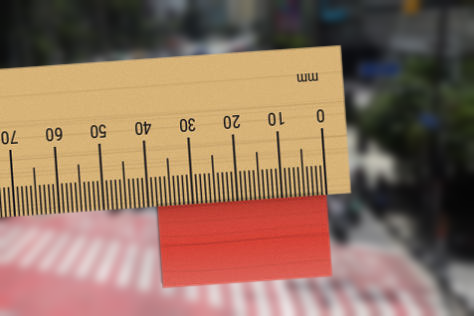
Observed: 38; mm
